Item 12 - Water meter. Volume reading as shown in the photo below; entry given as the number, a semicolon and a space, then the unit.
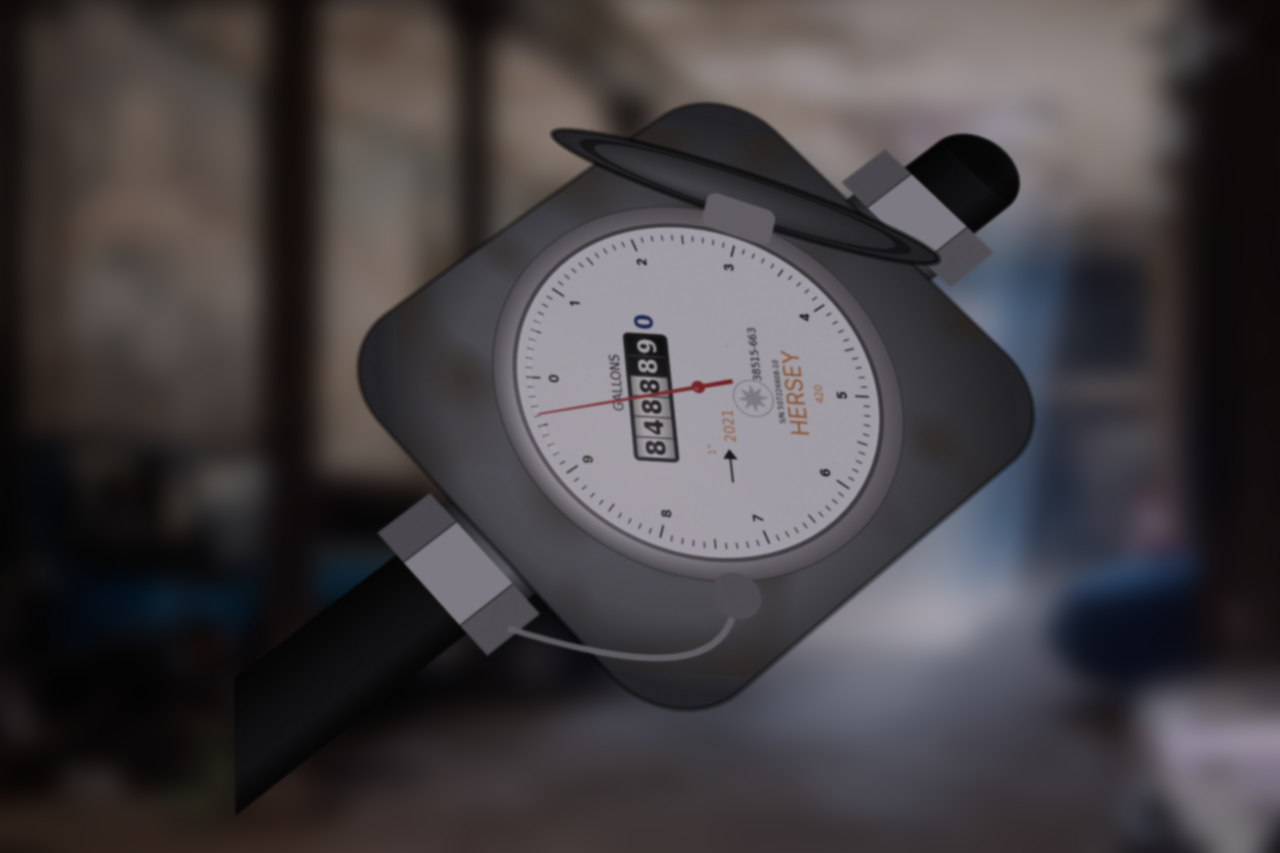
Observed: 8488889.6; gal
